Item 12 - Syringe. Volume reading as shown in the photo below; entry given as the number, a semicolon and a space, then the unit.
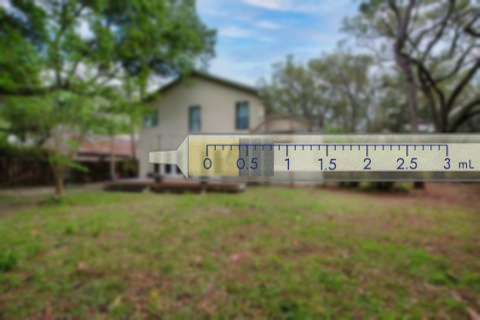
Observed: 0.4; mL
